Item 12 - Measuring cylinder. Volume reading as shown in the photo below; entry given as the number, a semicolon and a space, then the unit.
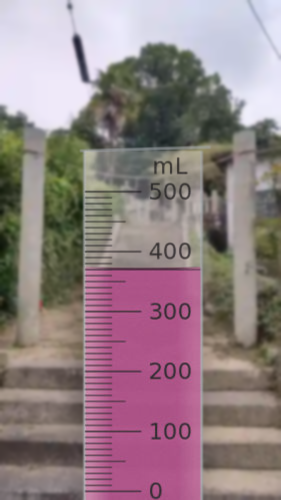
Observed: 370; mL
